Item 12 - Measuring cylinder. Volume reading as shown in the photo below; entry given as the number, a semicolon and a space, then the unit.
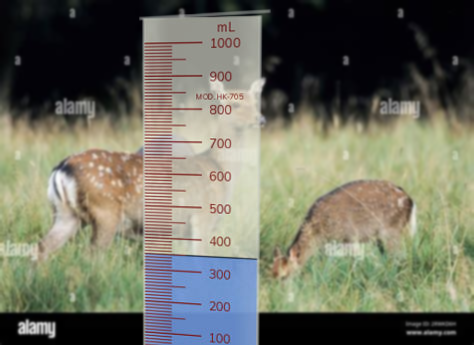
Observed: 350; mL
